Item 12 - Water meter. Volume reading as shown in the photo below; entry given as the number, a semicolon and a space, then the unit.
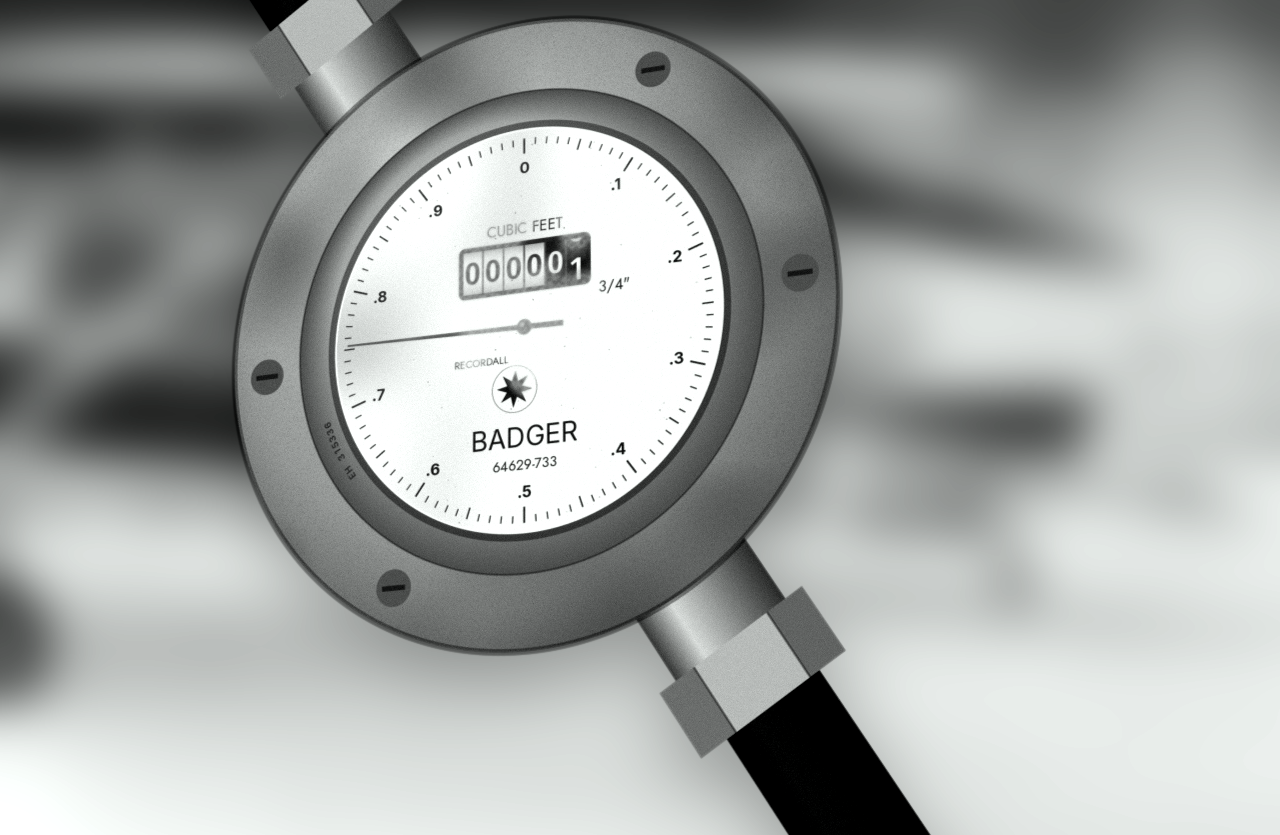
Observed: 0.75; ft³
